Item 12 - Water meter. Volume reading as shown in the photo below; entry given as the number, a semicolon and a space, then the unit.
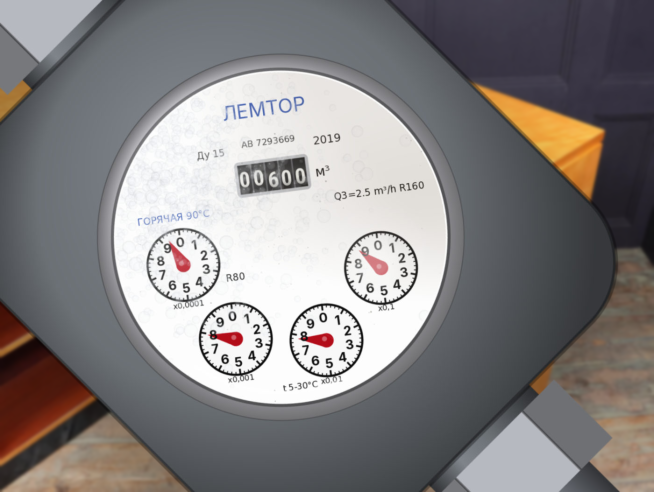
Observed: 599.8779; m³
